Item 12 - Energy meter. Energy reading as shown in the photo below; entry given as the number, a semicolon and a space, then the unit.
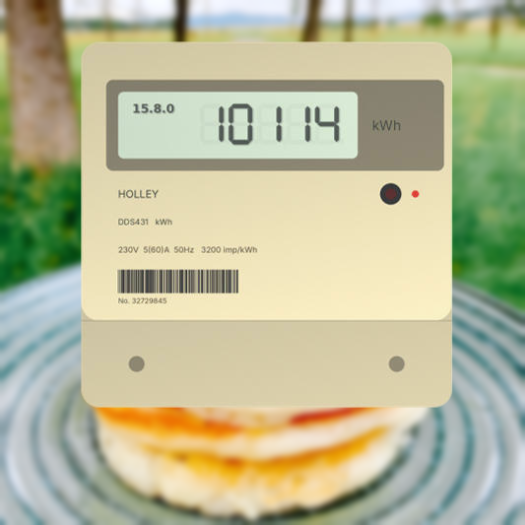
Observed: 10114; kWh
